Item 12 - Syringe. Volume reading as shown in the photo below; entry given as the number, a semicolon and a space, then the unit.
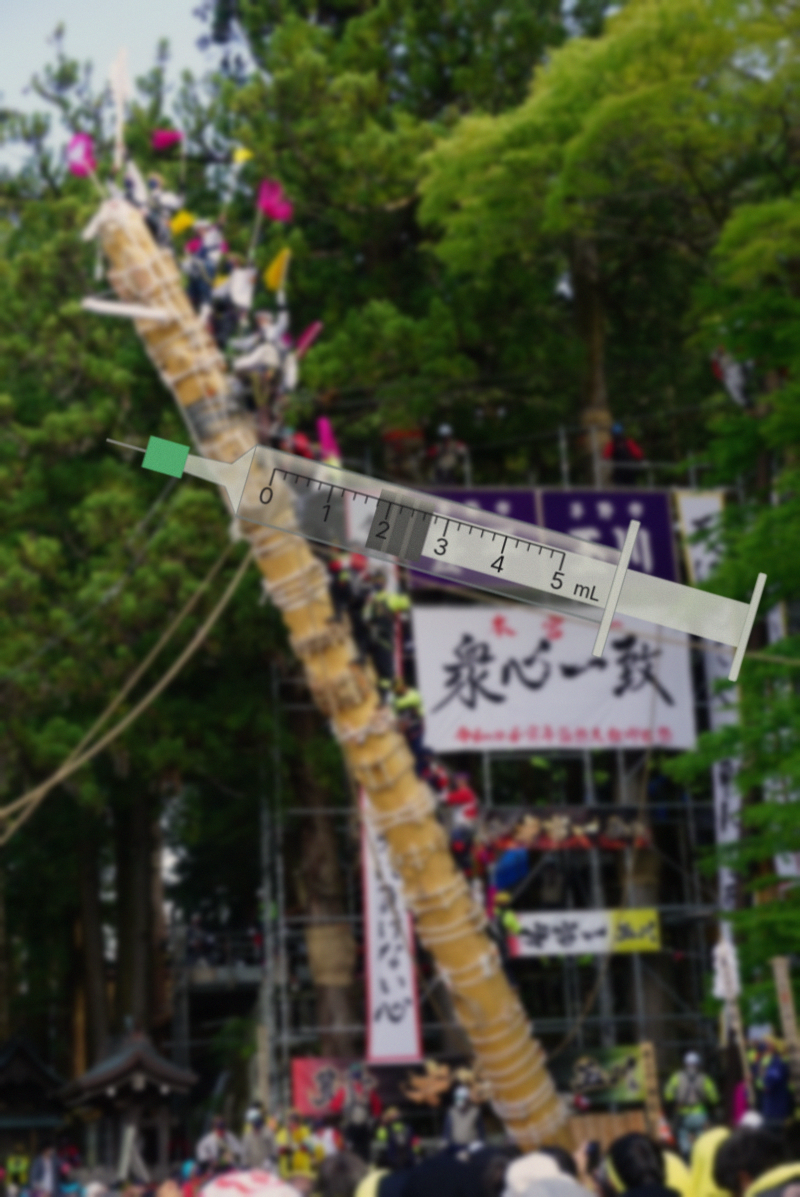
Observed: 1.8; mL
